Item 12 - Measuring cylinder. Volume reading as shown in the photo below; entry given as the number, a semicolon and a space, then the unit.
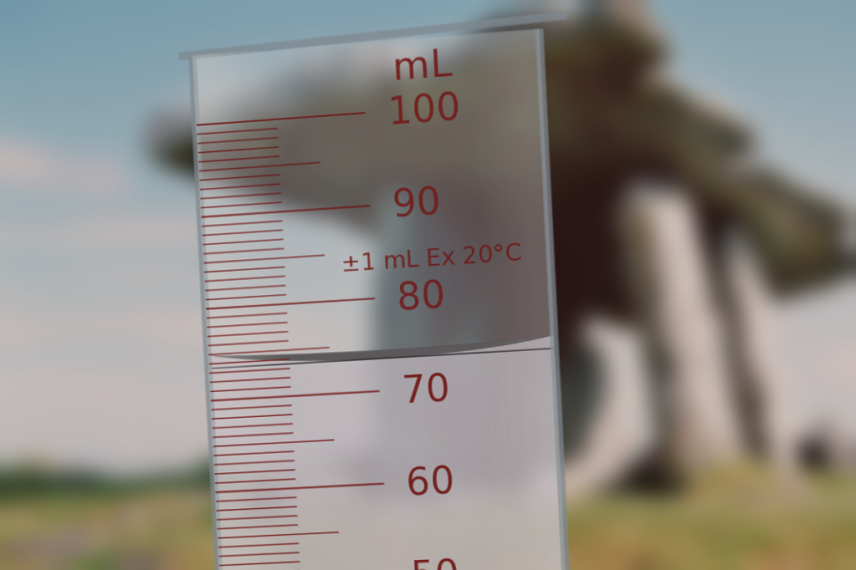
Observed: 73.5; mL
